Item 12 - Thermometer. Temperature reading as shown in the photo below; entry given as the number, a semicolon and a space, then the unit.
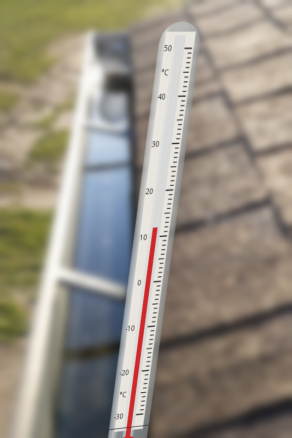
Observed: 12; °C
